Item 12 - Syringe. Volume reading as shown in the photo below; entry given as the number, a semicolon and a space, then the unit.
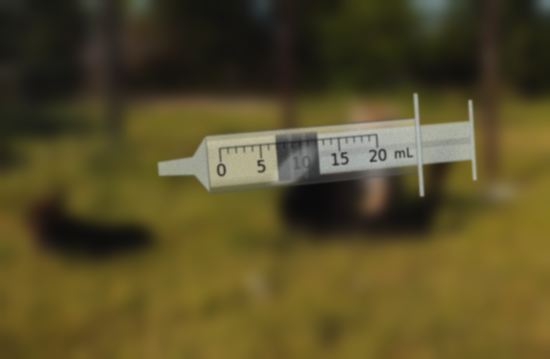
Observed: 7; mL
